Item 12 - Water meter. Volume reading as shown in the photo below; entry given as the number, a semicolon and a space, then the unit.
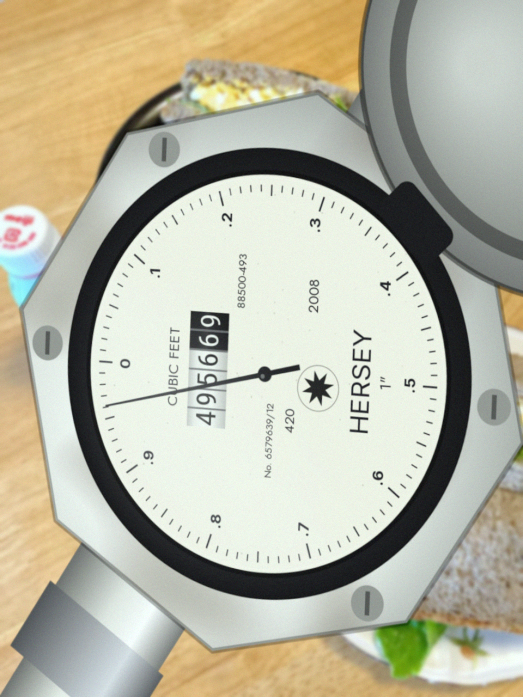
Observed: 495668.96; ft³
